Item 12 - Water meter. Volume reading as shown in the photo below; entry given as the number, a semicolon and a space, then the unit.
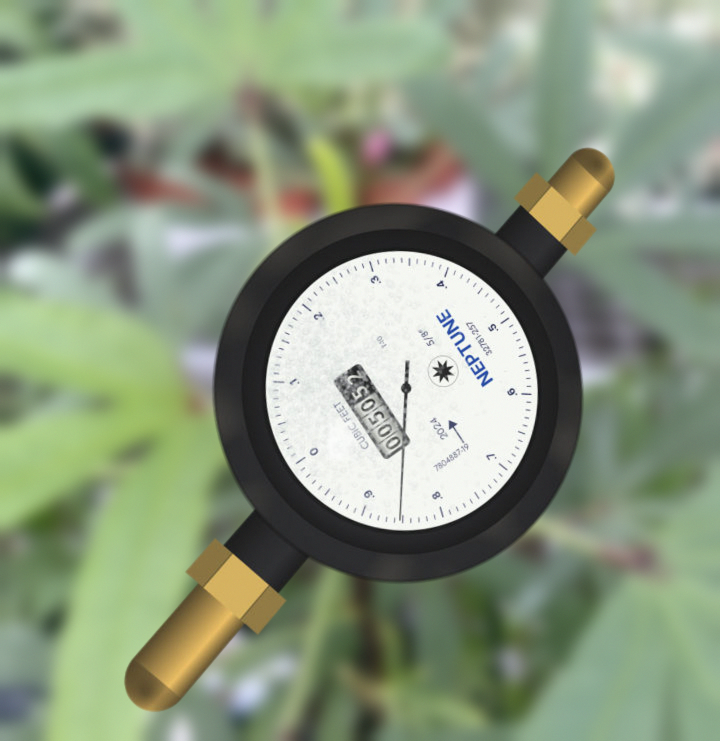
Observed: 5051.85; ft³
